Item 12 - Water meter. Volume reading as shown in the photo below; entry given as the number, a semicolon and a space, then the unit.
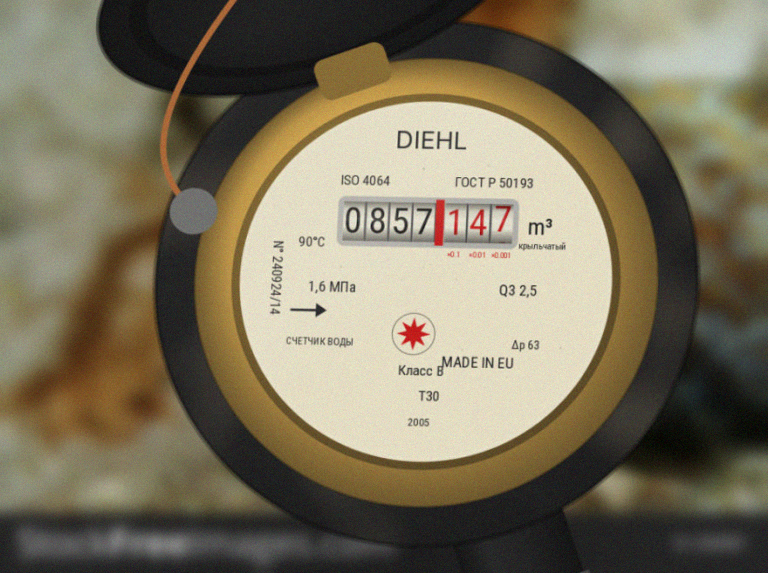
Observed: 857.147; m³
